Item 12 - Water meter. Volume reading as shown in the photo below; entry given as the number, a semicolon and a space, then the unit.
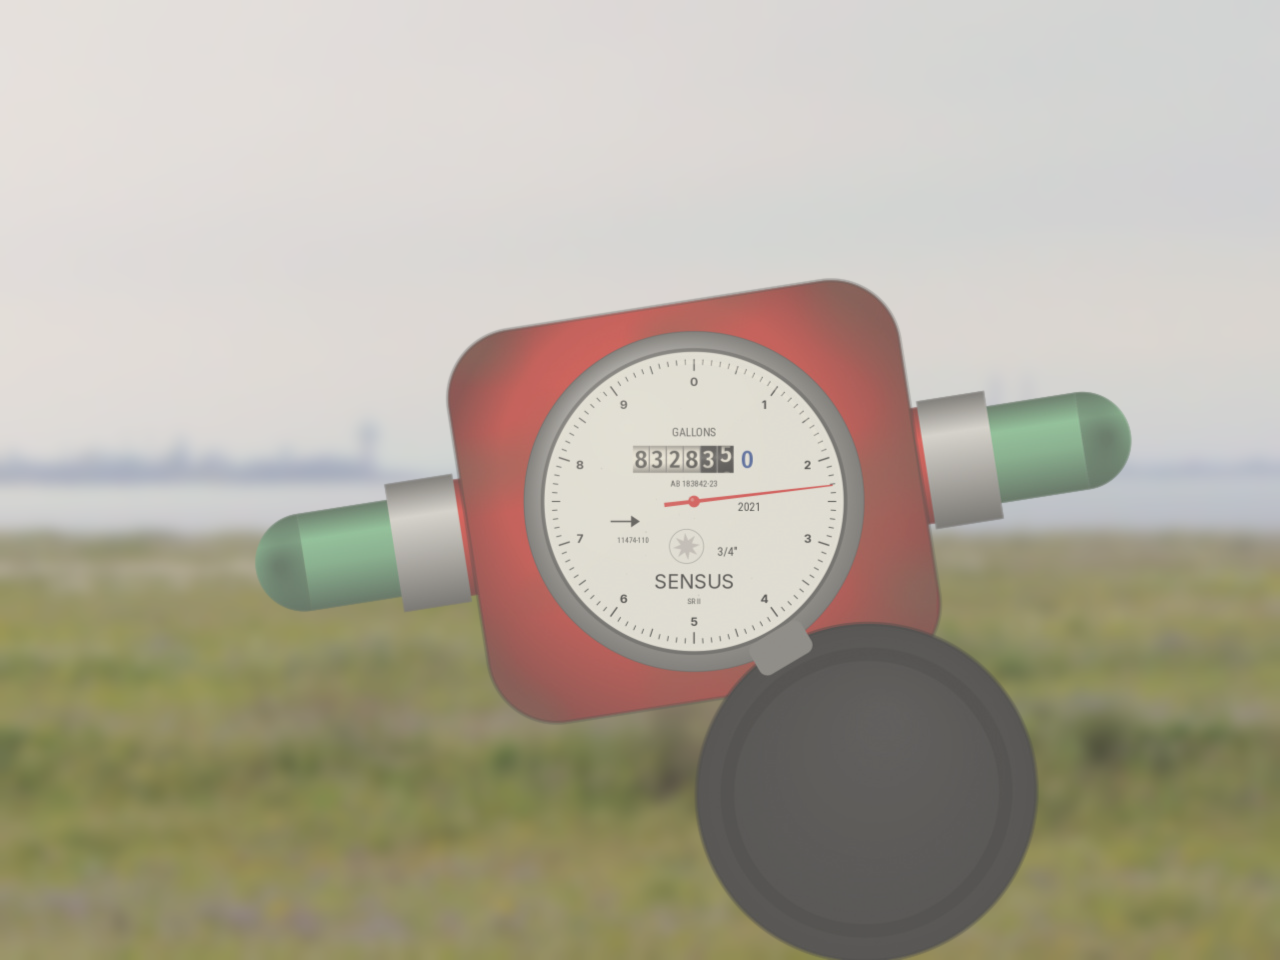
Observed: 8328352.3; gal
